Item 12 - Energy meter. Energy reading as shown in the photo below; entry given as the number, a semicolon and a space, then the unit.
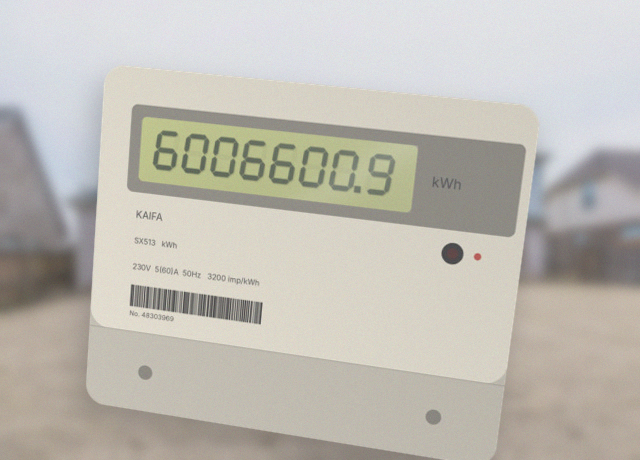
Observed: 6006600.9; kWh
